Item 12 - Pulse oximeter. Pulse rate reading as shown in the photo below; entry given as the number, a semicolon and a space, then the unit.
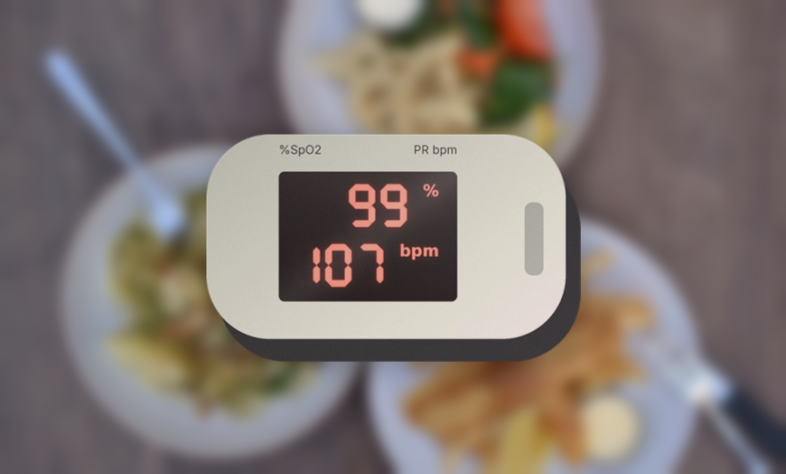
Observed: 107; bpm
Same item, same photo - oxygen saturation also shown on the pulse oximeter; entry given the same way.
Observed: 99; %
